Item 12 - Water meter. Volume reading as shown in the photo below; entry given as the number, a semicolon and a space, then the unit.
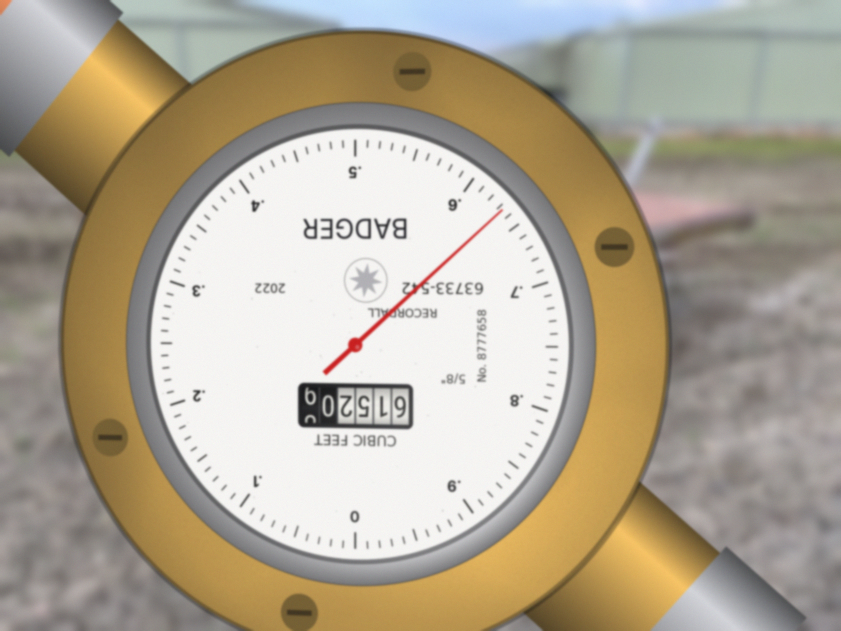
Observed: 615208.63; ft³
